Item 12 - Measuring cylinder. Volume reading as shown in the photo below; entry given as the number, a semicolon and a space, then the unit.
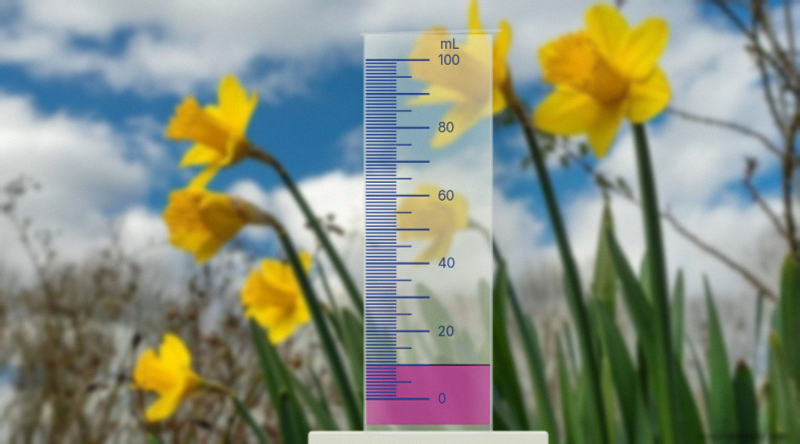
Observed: 10; mL
